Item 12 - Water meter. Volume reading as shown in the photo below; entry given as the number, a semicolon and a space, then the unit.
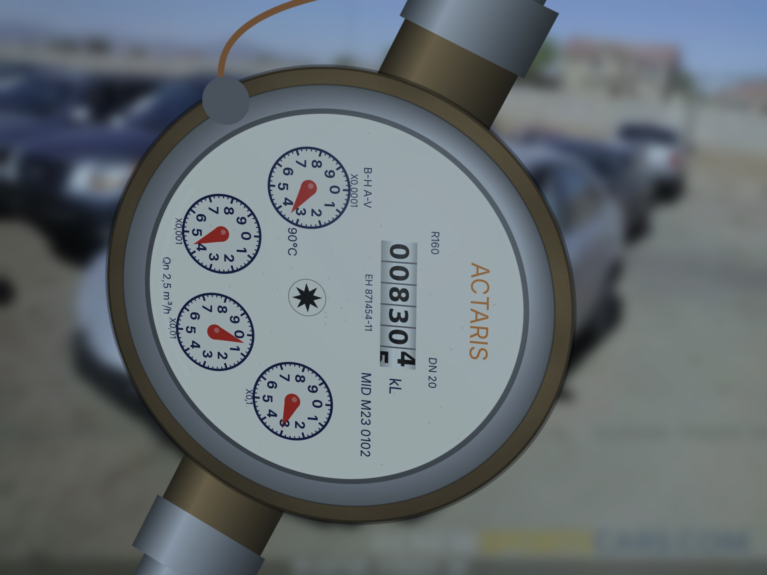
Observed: 8304.3043; kL
